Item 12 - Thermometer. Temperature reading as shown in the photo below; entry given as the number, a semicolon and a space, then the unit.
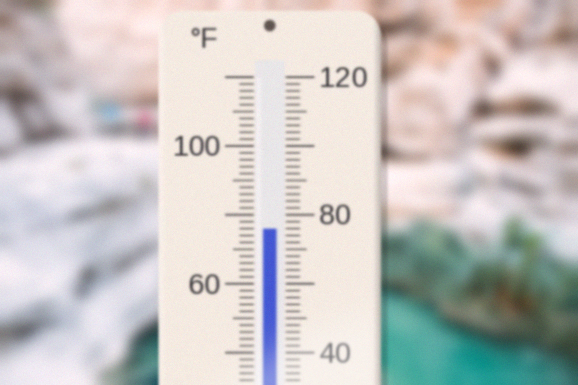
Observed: 76; °F
